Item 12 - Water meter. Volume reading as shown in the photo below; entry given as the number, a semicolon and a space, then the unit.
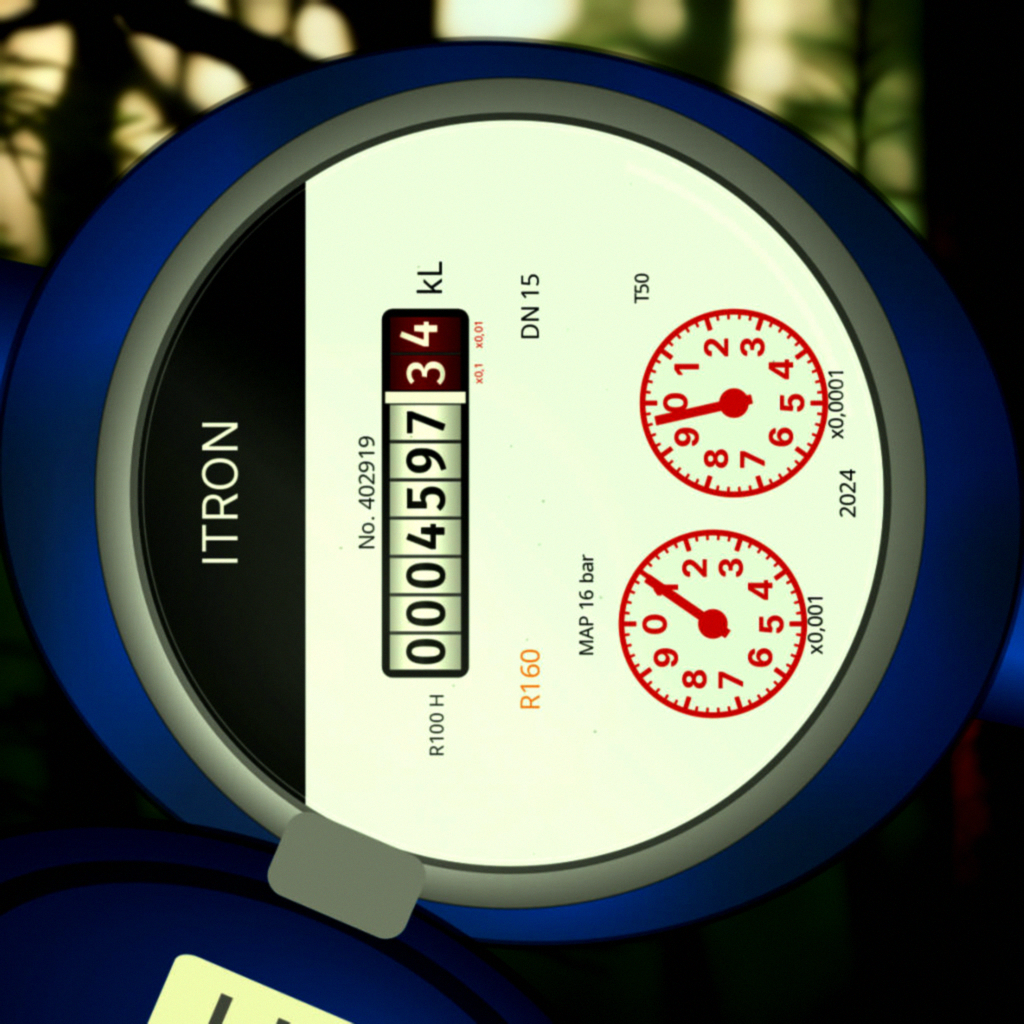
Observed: 4597.3409; kL
